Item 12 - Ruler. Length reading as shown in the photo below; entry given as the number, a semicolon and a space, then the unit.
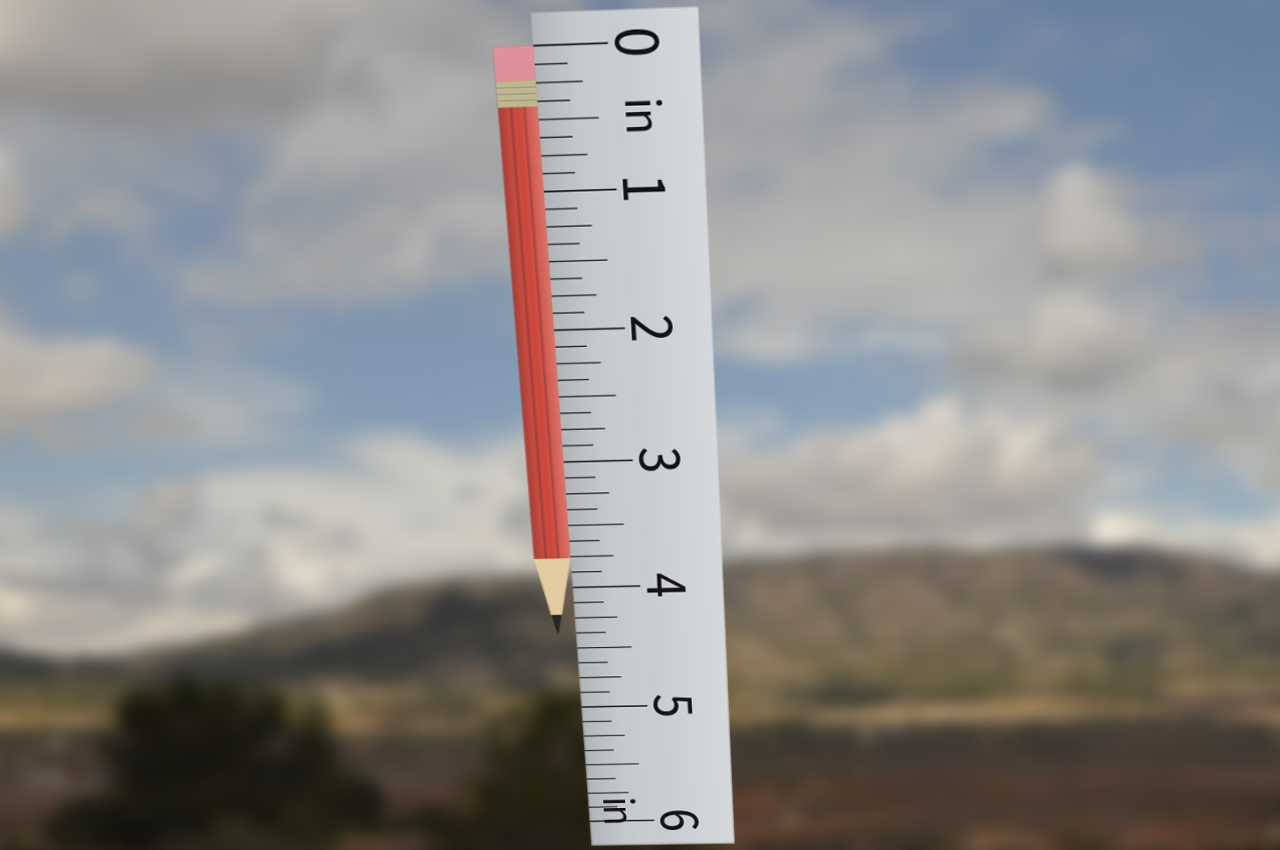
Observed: 4.375; in
